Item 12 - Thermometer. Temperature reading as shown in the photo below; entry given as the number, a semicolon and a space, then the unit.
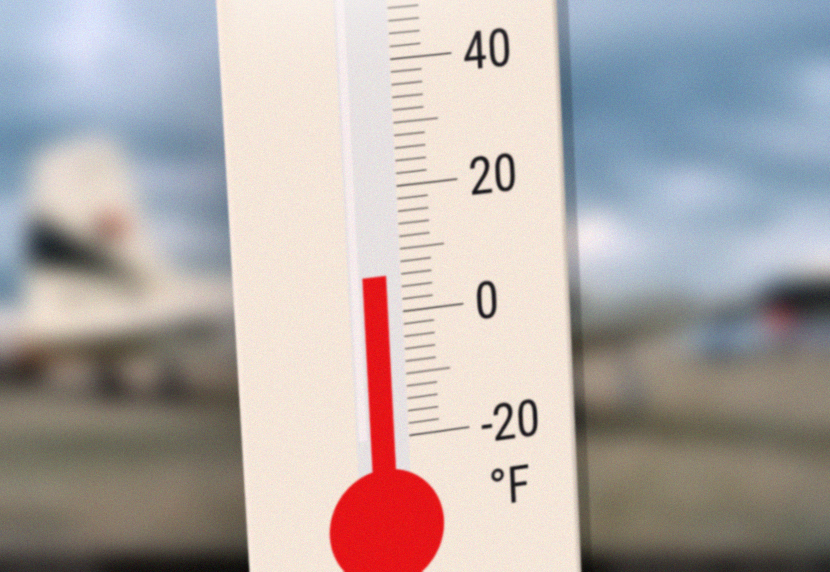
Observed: 6; °F
